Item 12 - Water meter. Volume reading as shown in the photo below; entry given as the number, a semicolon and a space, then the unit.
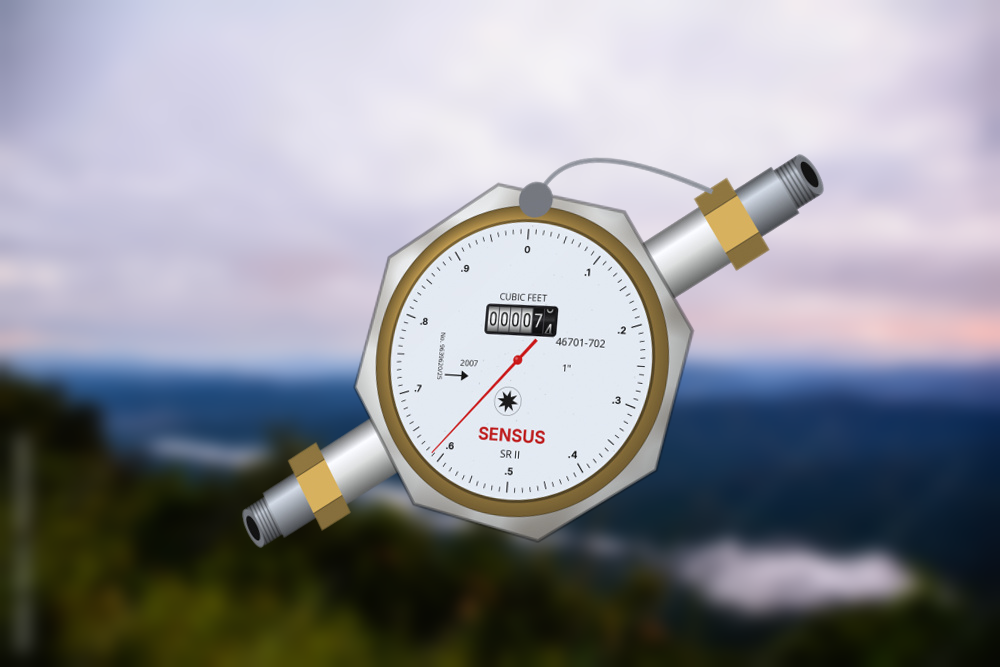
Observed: 73.61; ft³
